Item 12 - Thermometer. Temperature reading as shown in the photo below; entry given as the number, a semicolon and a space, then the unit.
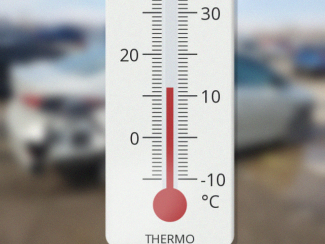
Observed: 12; °C
